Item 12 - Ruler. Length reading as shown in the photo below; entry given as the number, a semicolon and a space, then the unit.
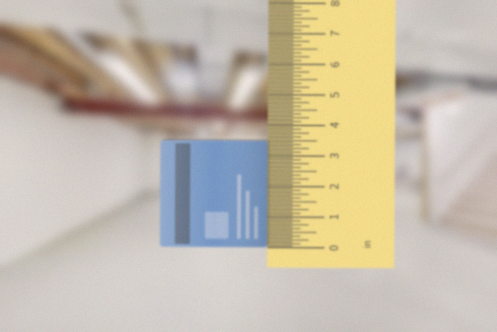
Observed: 3.5; in
